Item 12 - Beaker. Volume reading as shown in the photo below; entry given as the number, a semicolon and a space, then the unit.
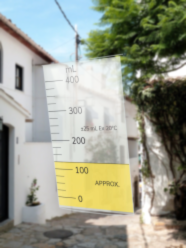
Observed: 125; mL
